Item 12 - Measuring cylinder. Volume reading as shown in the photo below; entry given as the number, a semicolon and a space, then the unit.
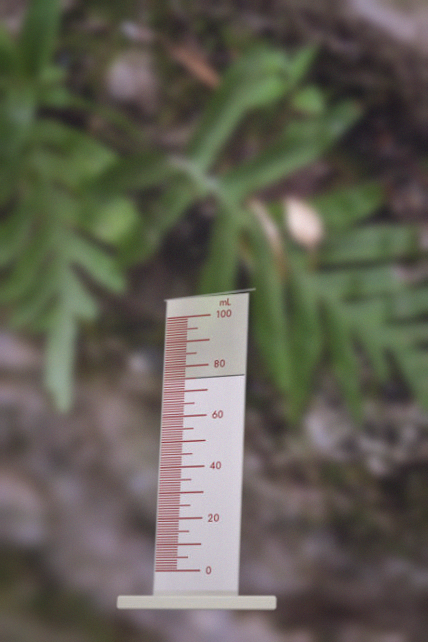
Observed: 75; mL
